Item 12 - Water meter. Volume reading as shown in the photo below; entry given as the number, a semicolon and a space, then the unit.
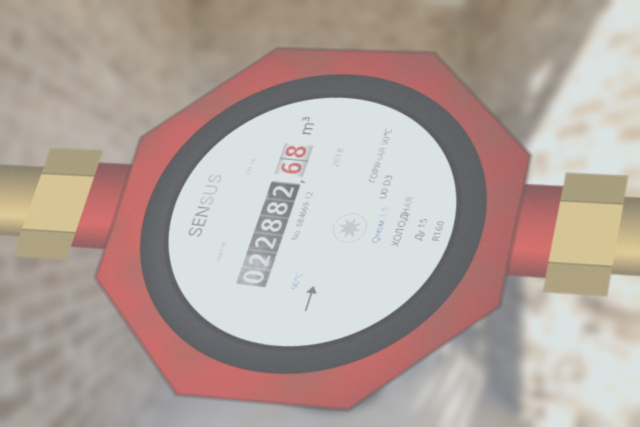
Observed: 22882.68; m³
